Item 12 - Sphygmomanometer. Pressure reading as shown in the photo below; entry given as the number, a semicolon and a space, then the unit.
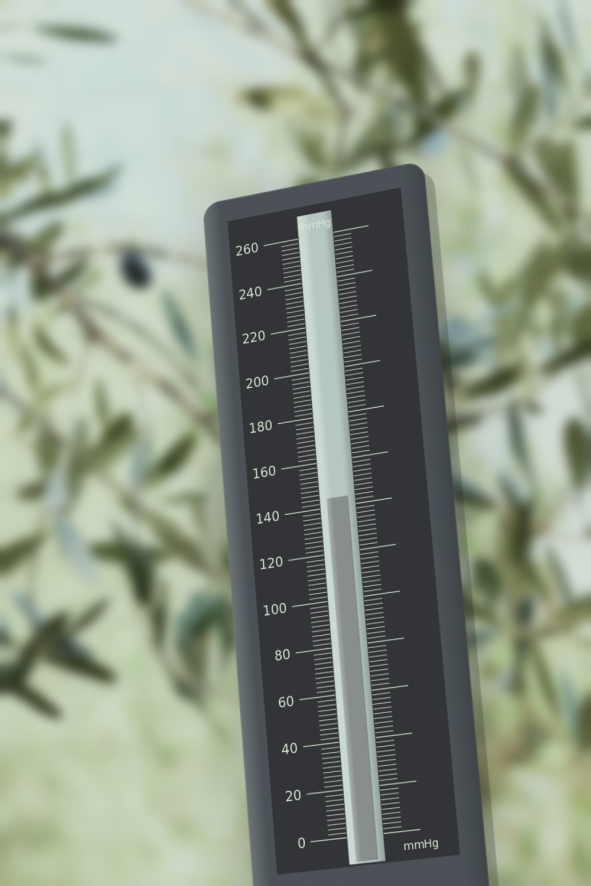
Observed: 144; mmHg
